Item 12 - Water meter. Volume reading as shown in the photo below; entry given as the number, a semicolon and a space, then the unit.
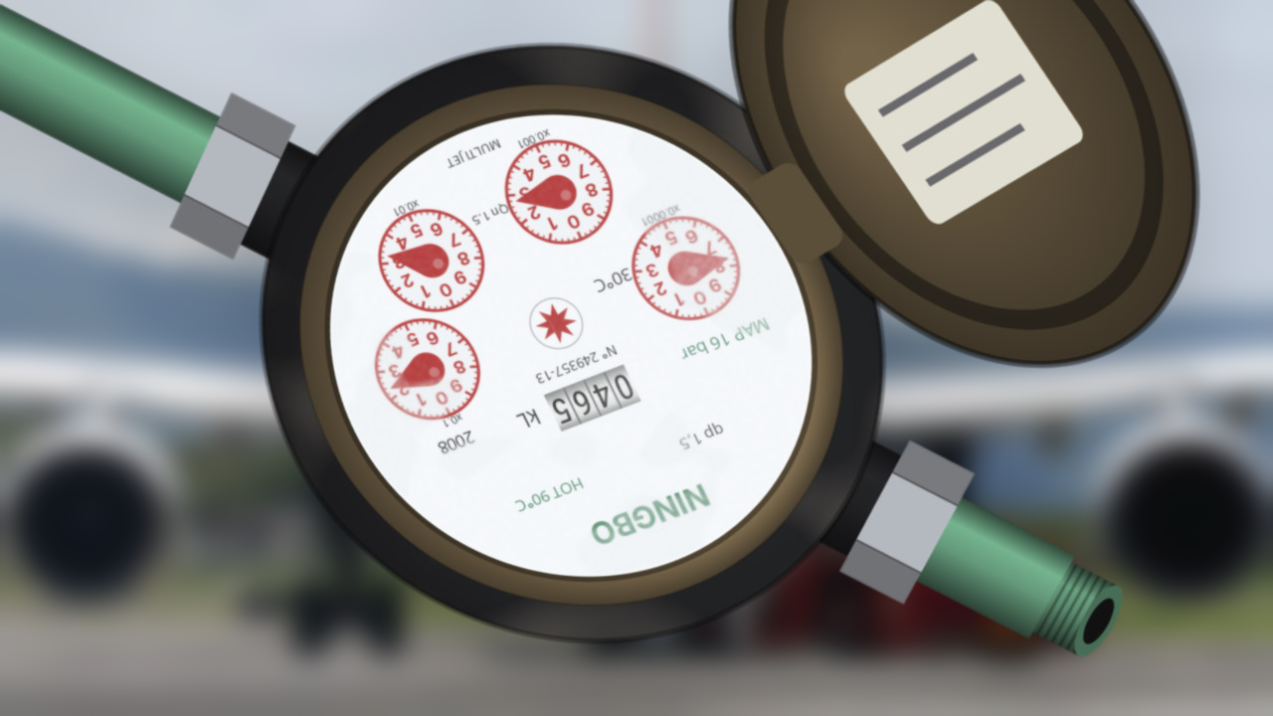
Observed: 465.2327; kL
